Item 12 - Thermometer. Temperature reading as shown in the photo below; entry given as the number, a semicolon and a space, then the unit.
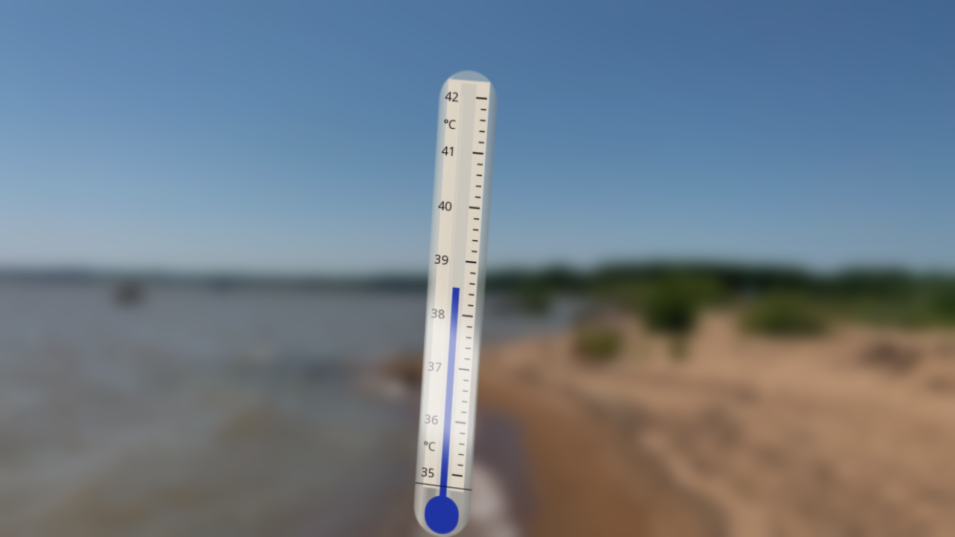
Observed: 38.5; °C
